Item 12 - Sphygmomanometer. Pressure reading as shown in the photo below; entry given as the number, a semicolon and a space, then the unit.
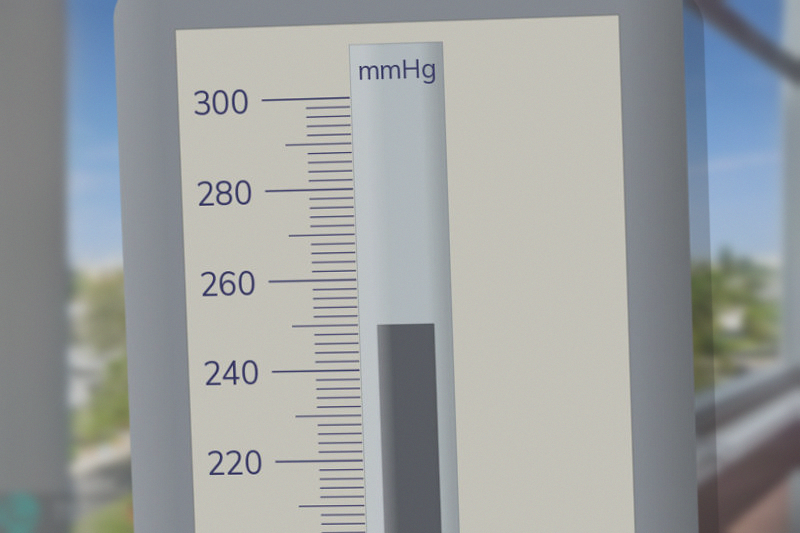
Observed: 250; mmHg
